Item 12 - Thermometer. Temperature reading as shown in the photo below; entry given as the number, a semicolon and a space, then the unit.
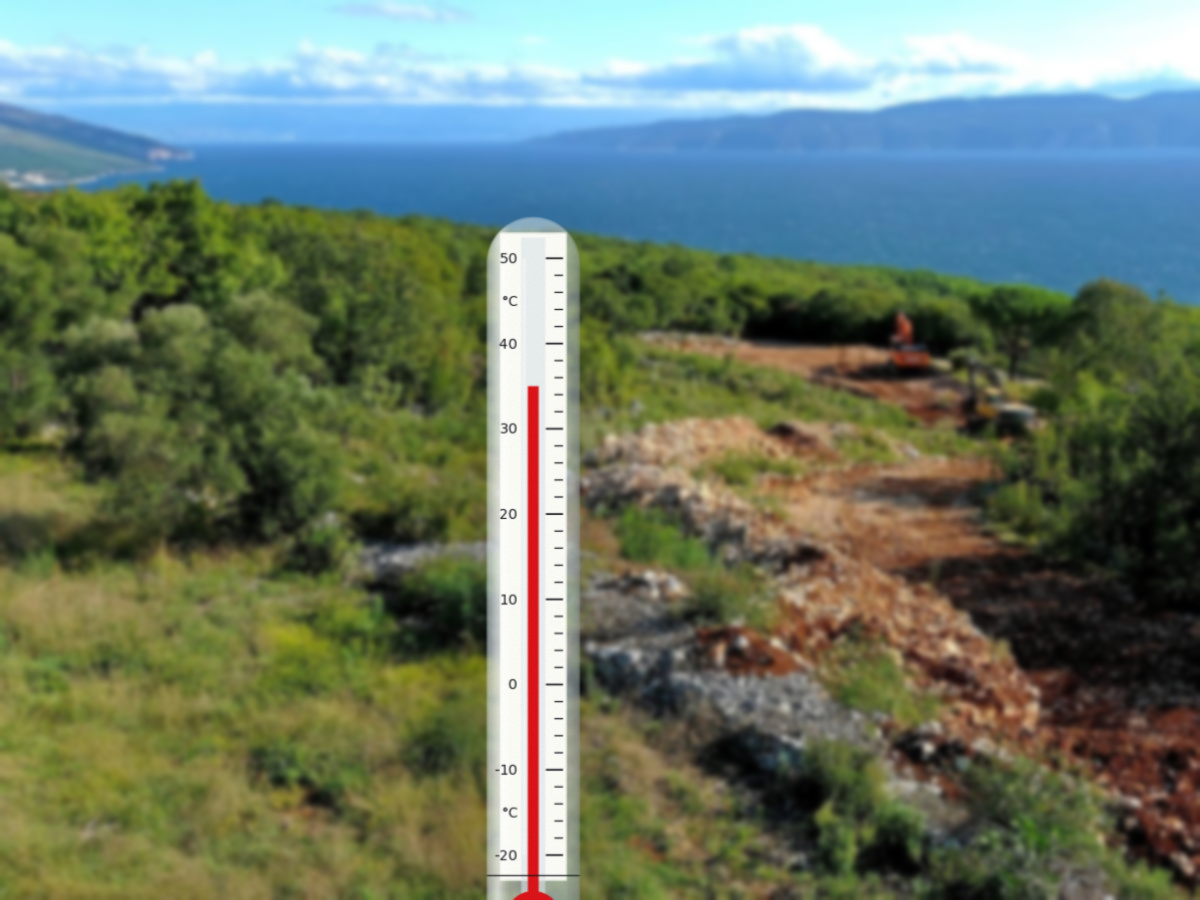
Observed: 35; °C
